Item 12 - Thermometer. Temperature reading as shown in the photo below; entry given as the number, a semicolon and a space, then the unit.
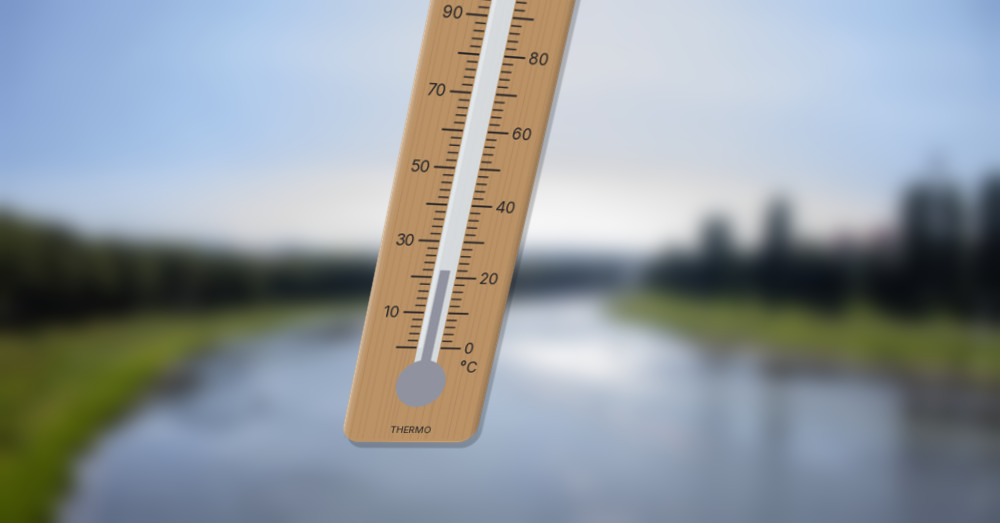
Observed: 22; °C
